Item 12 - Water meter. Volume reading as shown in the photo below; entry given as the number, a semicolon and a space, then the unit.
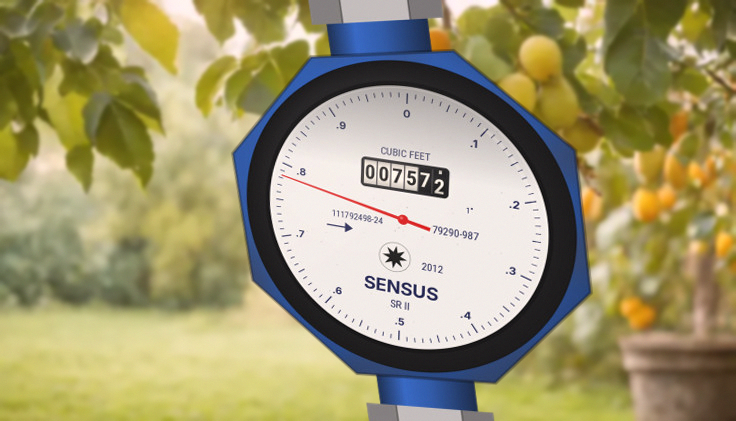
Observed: 7571.78; ft³
